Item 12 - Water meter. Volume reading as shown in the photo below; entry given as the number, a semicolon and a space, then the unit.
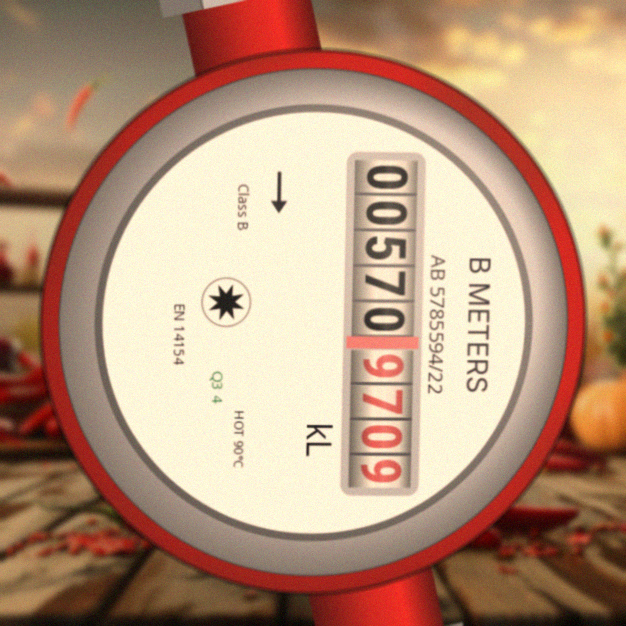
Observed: 570.9709; kL
